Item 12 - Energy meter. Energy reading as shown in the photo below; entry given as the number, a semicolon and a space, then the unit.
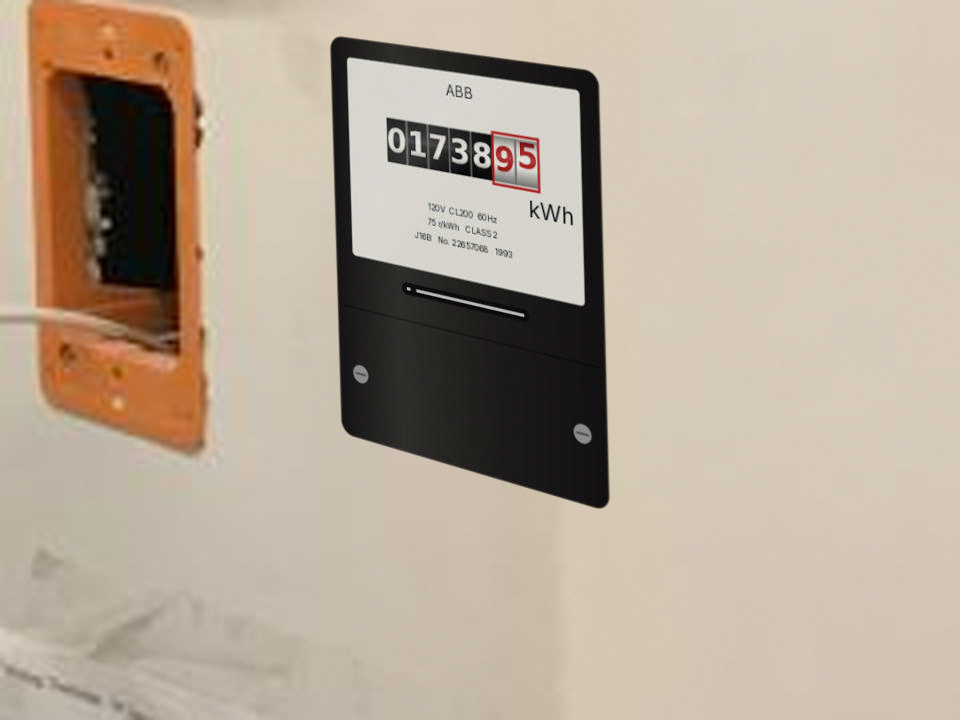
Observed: 1738.95; kWh
